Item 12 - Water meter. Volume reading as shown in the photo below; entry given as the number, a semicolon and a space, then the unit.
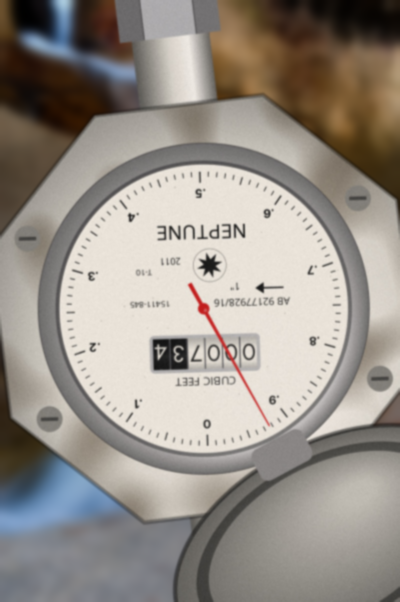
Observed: 733.92; ft³
